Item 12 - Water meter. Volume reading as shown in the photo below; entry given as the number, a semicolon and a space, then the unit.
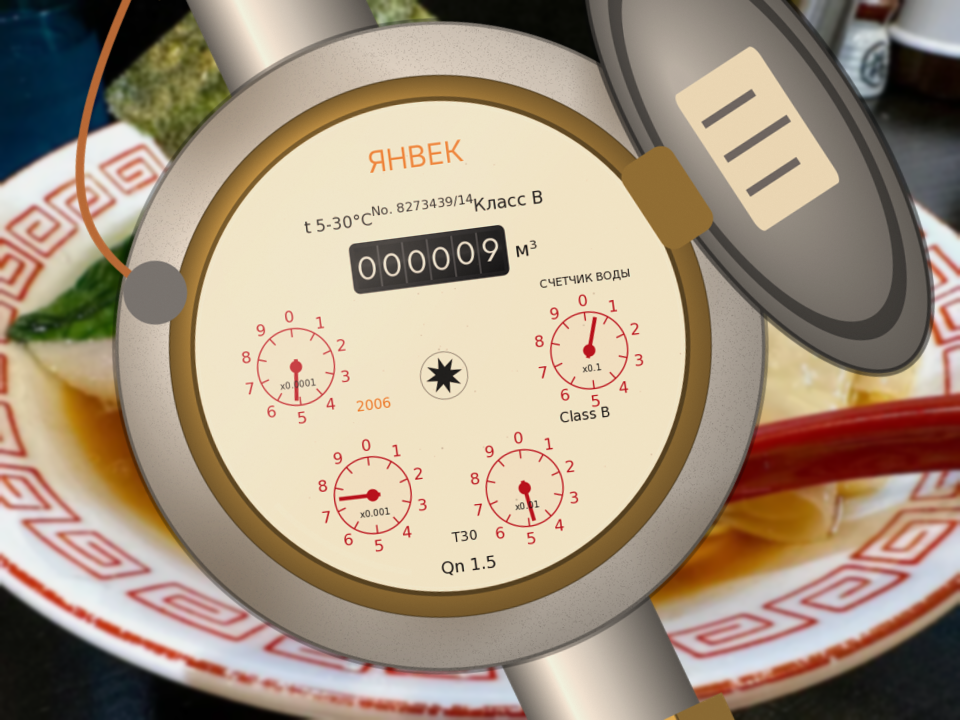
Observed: 9.0475; m³
